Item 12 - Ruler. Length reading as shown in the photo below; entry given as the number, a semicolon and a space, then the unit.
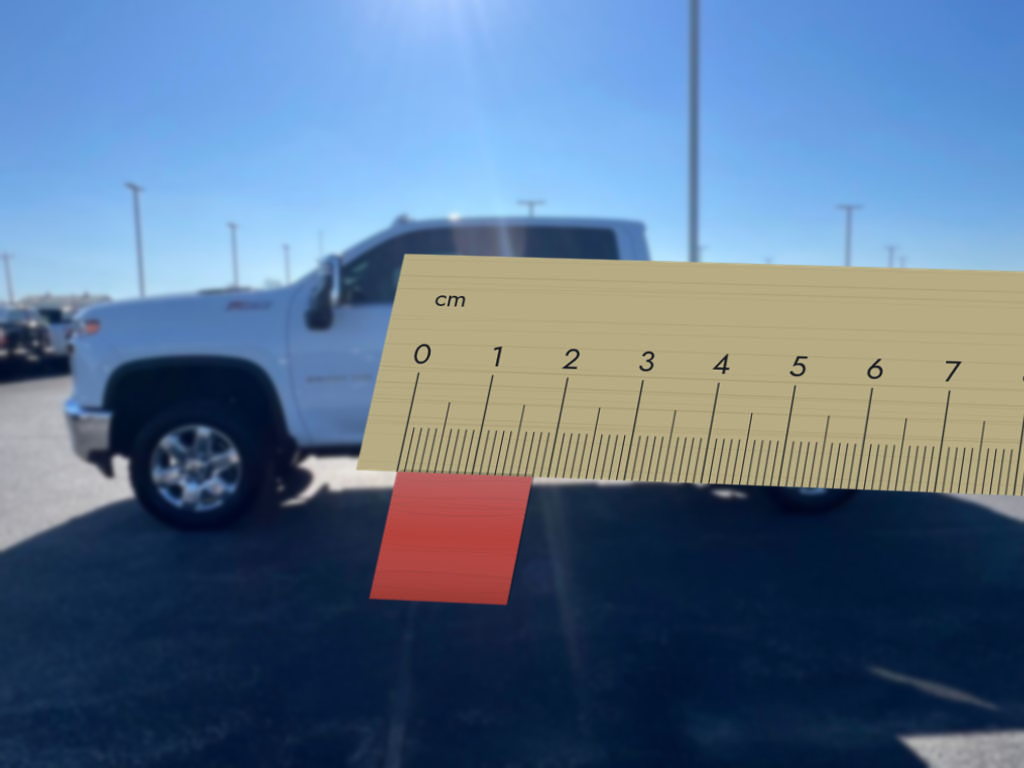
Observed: 1.8; cm
